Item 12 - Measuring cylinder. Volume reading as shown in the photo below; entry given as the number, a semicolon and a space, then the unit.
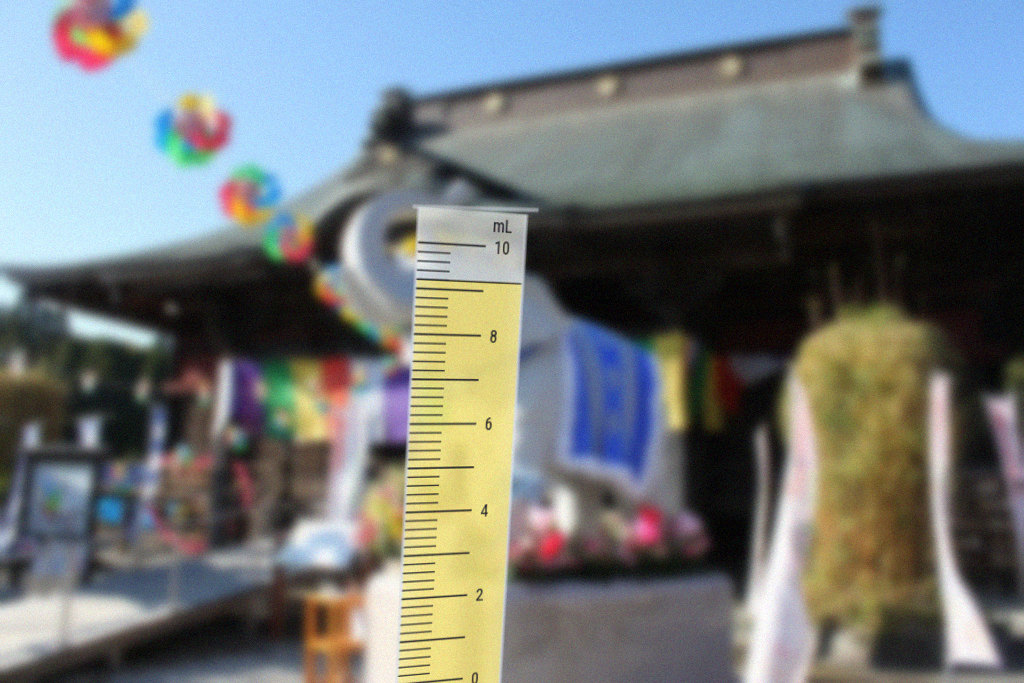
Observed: 9.2; mL
